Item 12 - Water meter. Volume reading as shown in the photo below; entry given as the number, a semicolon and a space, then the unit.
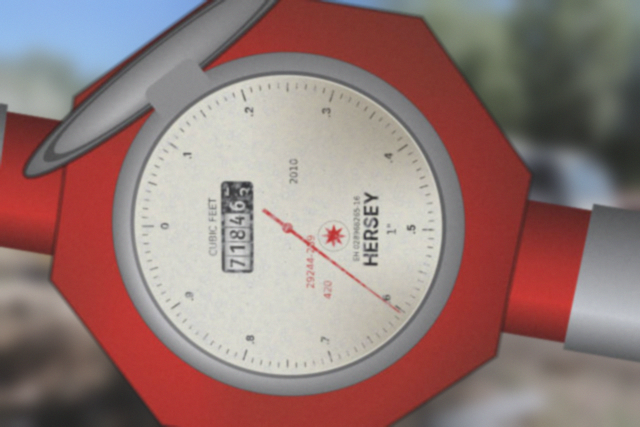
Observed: 718462.60; ft³
